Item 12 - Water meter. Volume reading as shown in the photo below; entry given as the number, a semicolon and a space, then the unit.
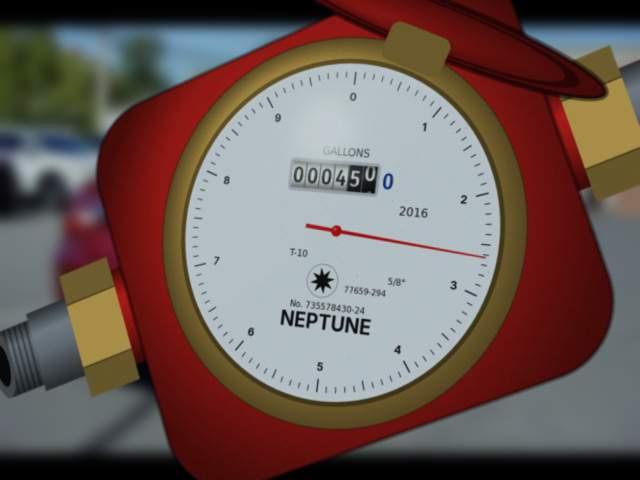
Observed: 4502.6; gal
